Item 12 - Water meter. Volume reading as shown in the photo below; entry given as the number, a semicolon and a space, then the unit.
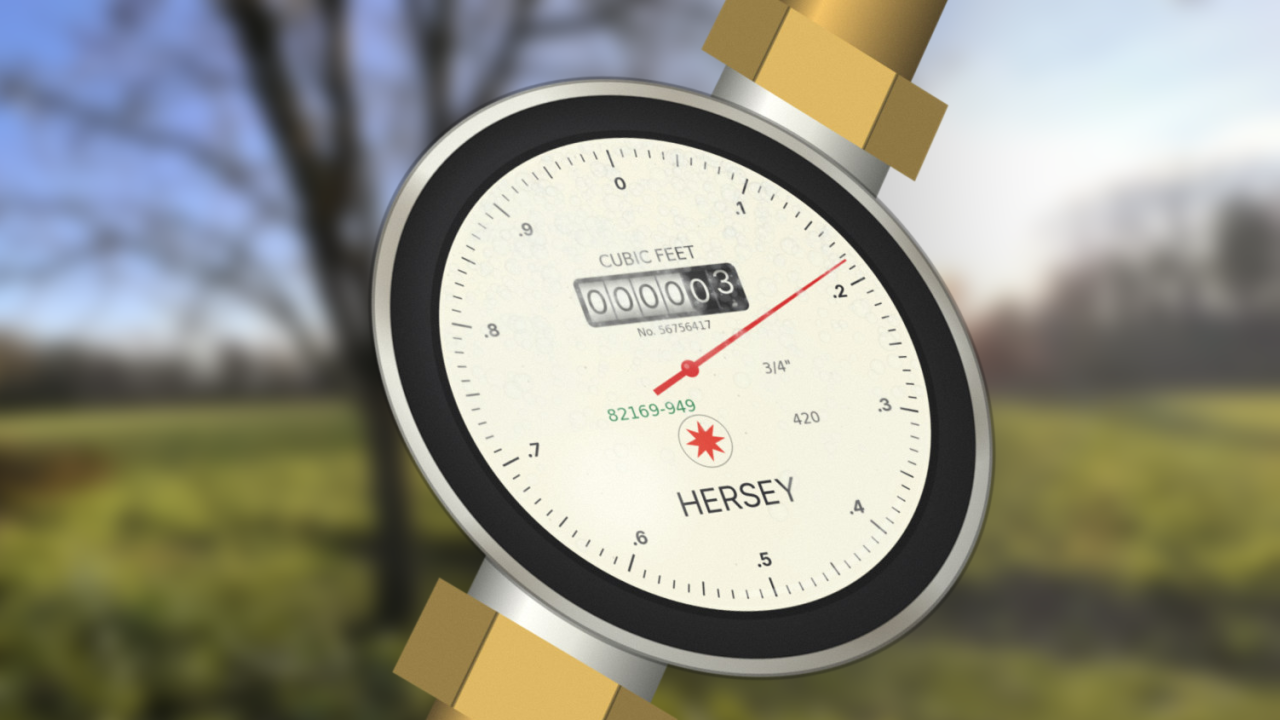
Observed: 3.18; ft³
